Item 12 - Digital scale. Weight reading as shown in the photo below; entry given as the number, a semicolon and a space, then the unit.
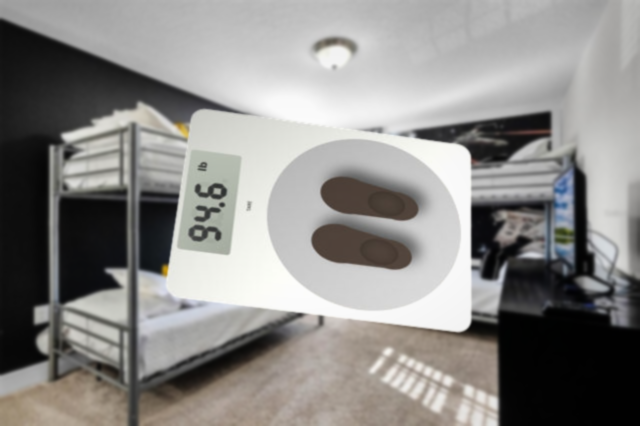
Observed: 94.6; lb
